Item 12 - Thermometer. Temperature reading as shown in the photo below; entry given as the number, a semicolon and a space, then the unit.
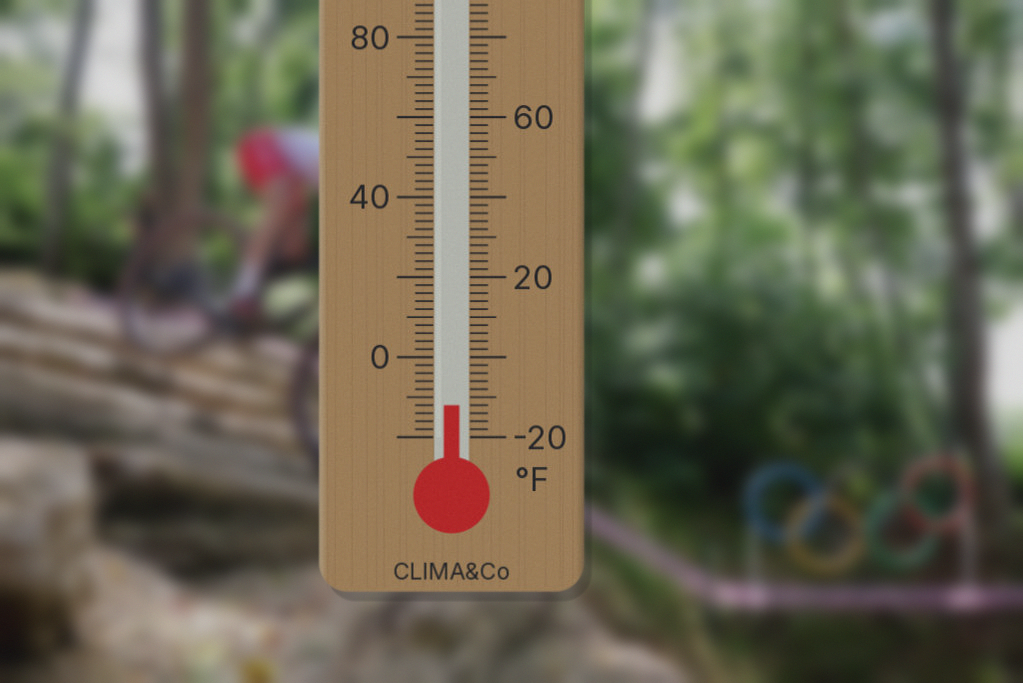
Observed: -12; °F
